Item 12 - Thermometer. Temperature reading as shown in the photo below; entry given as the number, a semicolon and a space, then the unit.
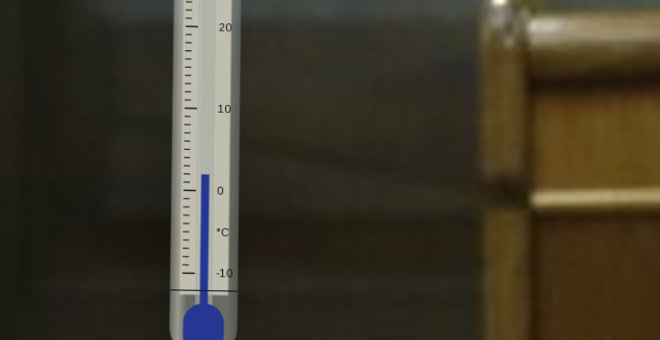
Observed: 2; °C
